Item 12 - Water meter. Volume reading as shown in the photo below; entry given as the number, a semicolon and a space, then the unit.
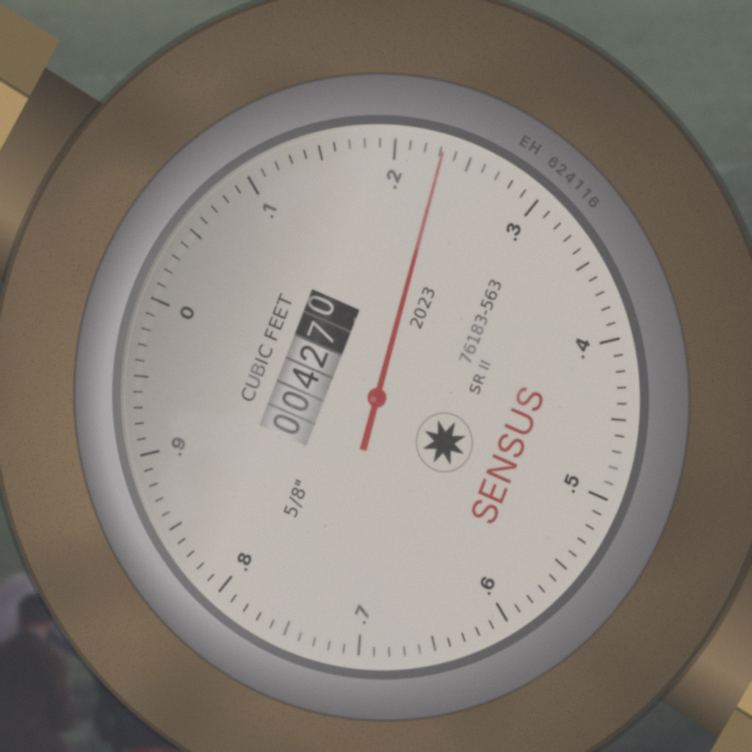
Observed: 4270.23; ft³
